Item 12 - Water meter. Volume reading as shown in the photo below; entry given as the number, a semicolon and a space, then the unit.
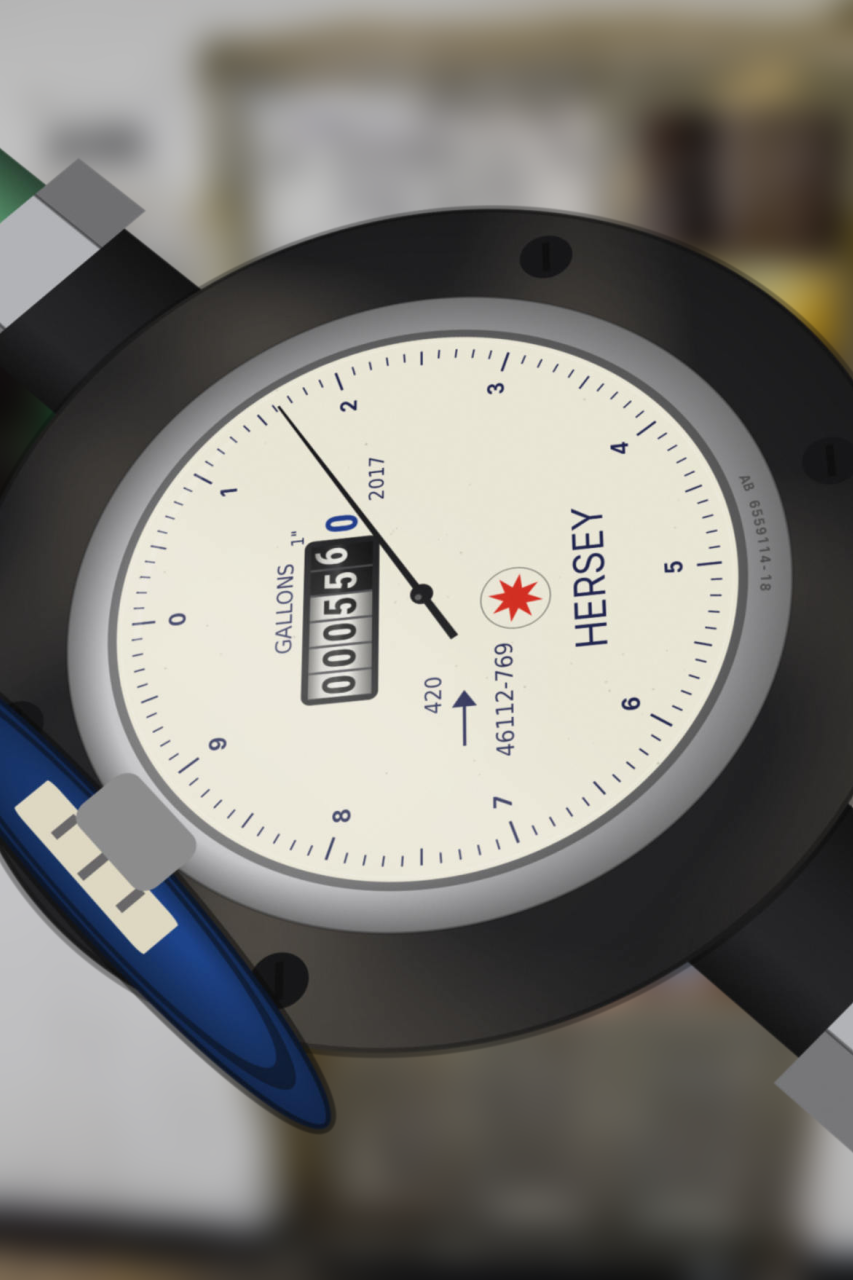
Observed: 5561.6; gal
